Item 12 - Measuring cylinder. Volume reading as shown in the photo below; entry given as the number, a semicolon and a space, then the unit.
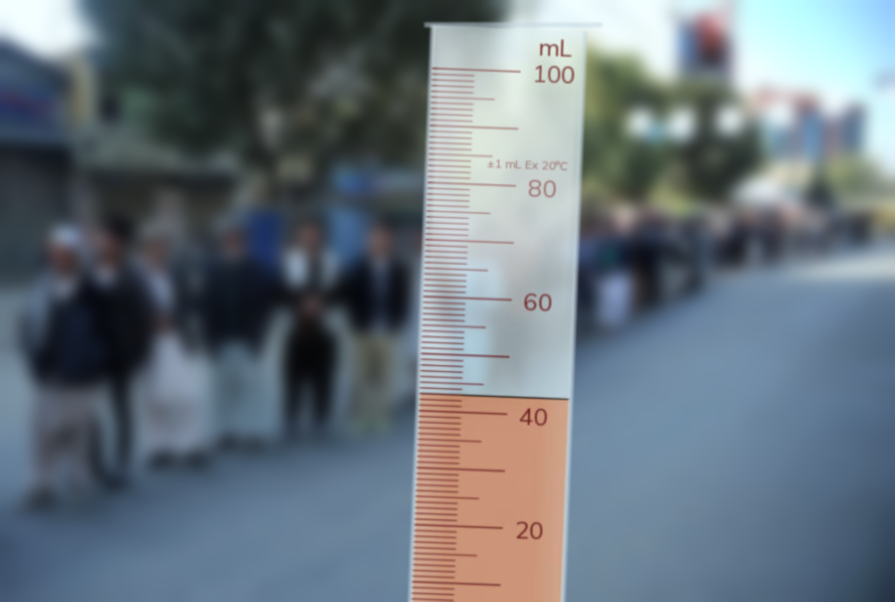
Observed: 43; mL
